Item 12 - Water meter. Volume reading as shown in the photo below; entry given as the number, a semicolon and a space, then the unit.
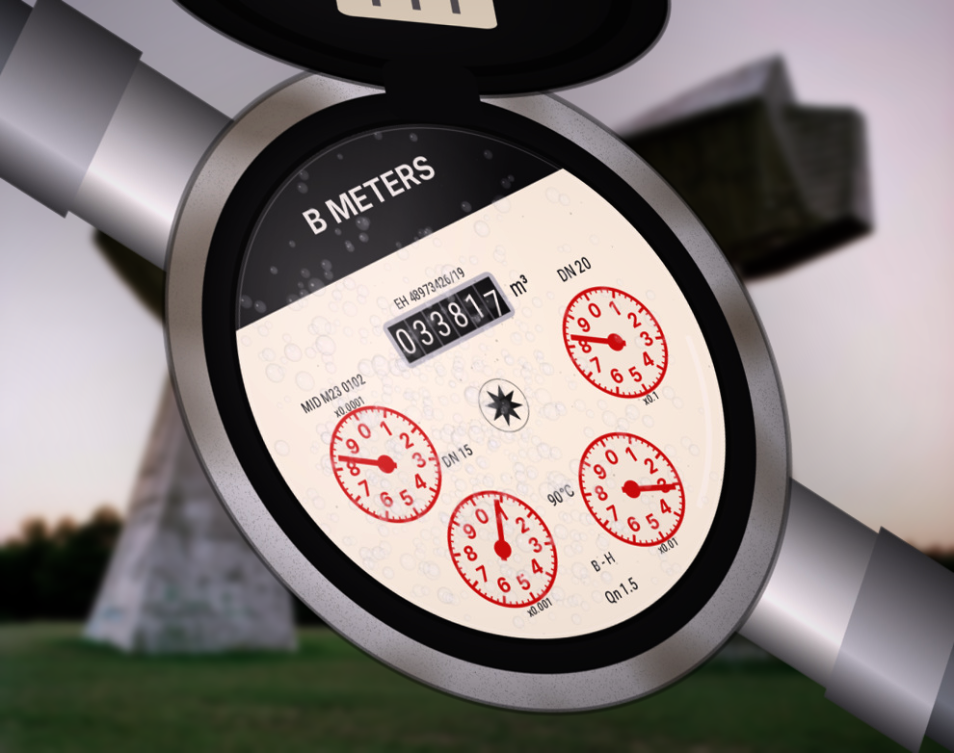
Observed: 33816.8308; m³
